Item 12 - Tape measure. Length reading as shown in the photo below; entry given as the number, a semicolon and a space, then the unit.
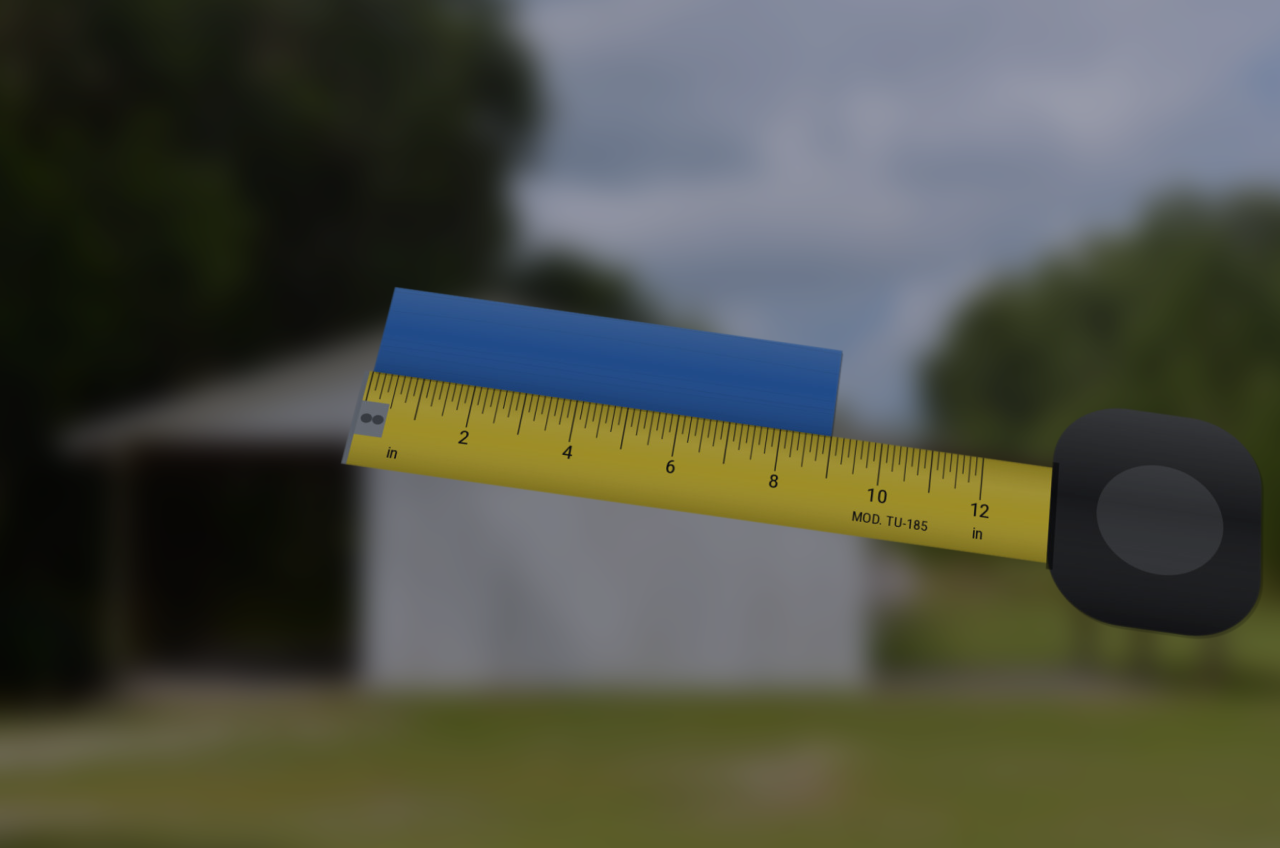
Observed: 9; in
